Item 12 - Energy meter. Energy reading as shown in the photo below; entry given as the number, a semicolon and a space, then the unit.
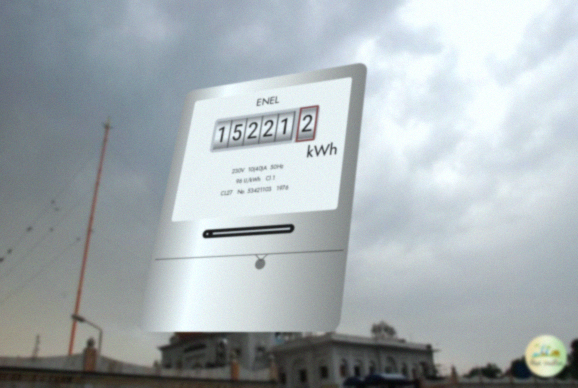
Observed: 15221.2; kWh
